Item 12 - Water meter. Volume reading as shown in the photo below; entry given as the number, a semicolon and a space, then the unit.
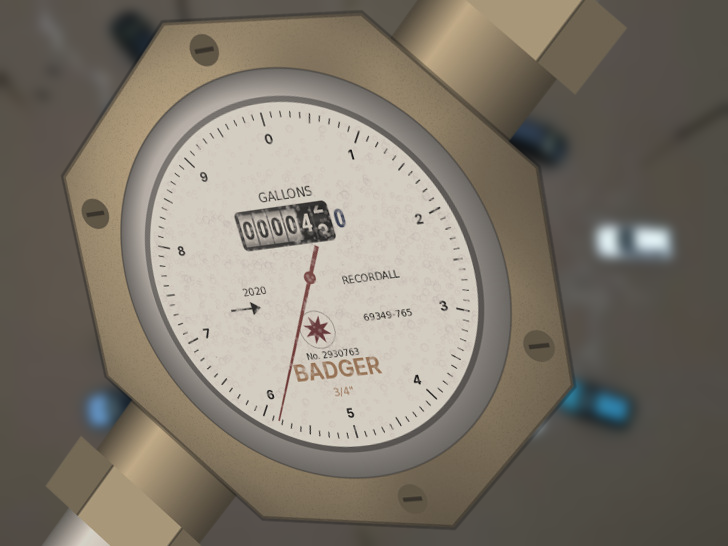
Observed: 425.8; gal
